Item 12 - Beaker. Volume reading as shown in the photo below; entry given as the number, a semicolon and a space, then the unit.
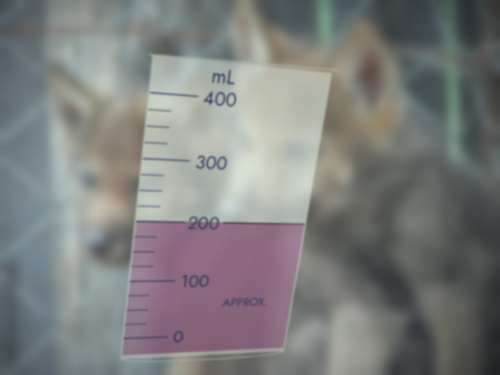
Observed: 200; mL
